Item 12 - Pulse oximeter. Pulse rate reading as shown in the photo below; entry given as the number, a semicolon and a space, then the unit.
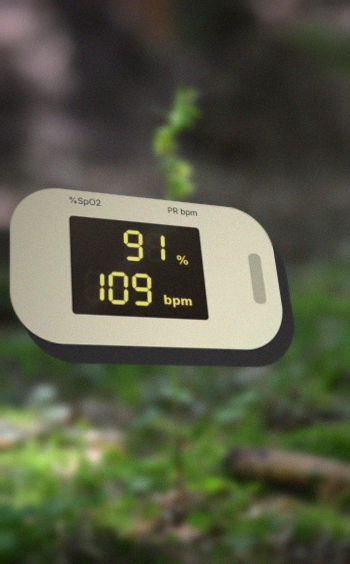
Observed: 109; bpm
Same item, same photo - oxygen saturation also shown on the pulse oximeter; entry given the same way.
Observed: 91; %
